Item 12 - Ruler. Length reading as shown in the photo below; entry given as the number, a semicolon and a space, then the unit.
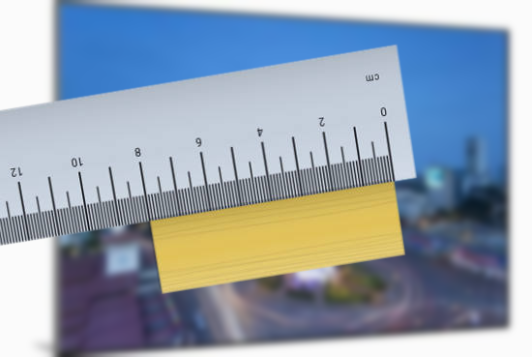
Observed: 8; cm
